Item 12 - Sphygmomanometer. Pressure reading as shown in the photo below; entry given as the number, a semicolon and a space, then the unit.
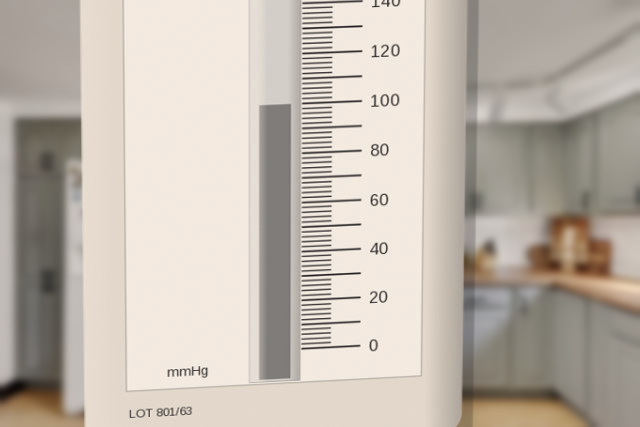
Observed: 100; mmHg
